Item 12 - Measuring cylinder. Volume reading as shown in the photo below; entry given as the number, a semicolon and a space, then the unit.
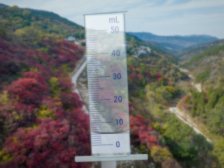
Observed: 5; mL
